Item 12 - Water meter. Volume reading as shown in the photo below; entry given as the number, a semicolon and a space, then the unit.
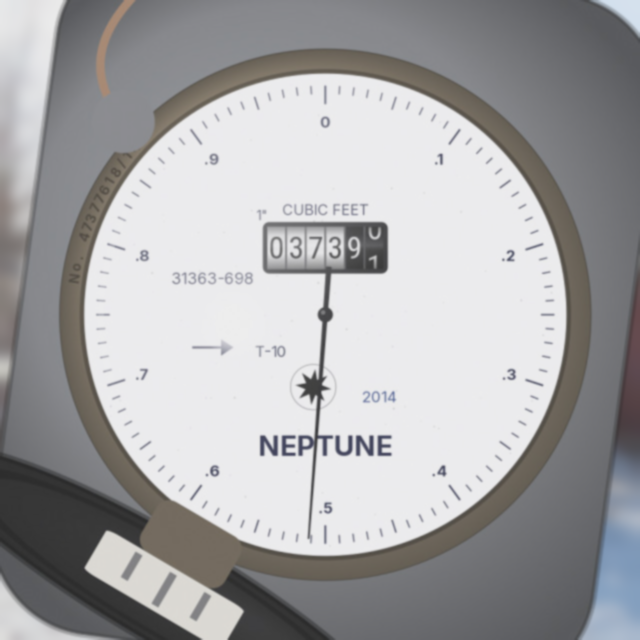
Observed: 37390.51; ft³
